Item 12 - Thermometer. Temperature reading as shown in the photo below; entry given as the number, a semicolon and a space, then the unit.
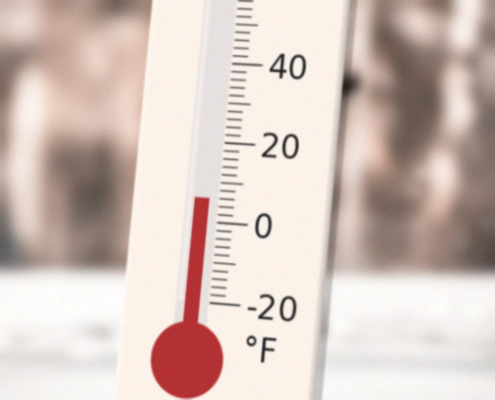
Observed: 6; °F
